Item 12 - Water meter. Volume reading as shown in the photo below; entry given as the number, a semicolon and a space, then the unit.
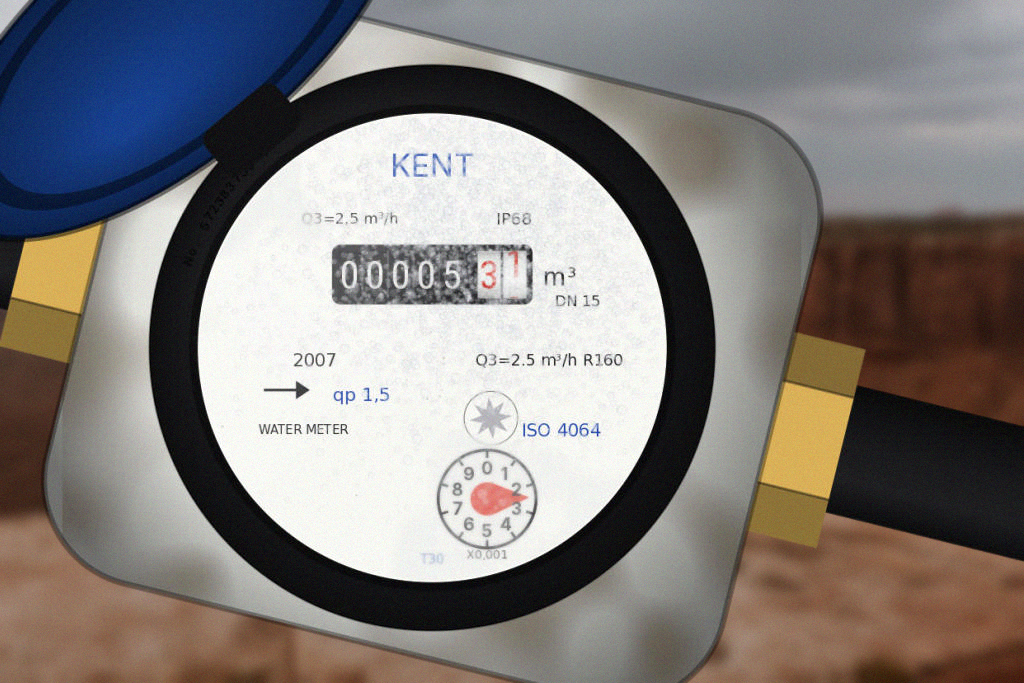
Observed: 5.312; m³
